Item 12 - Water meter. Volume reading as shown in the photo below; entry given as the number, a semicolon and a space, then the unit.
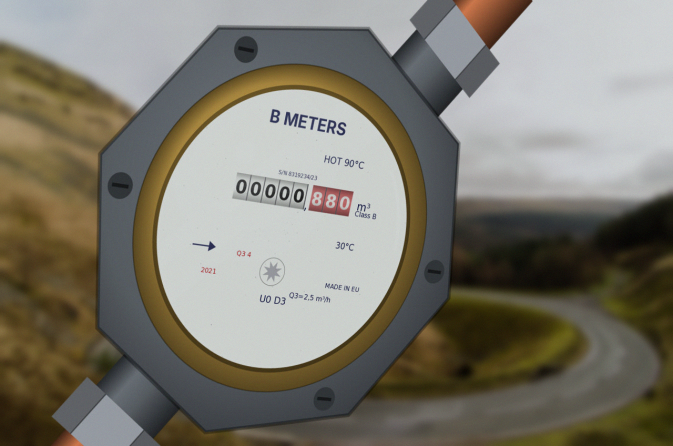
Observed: 0.880; m³
